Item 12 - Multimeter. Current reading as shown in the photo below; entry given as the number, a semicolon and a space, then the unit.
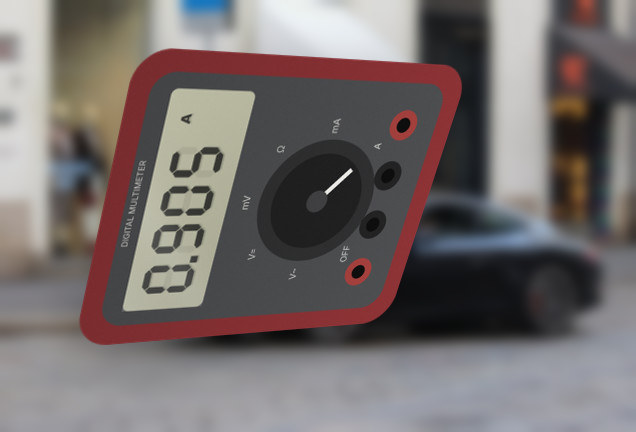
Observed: 0.905; A
